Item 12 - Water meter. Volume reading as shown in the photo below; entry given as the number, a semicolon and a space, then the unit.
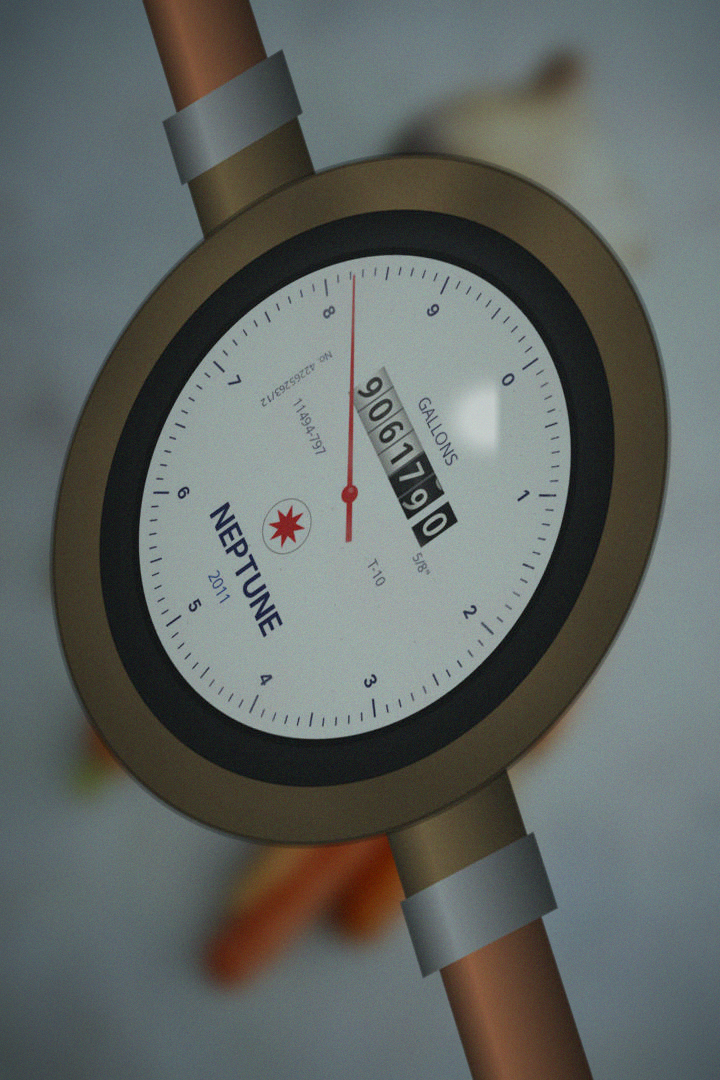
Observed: 9061788.2; gal
